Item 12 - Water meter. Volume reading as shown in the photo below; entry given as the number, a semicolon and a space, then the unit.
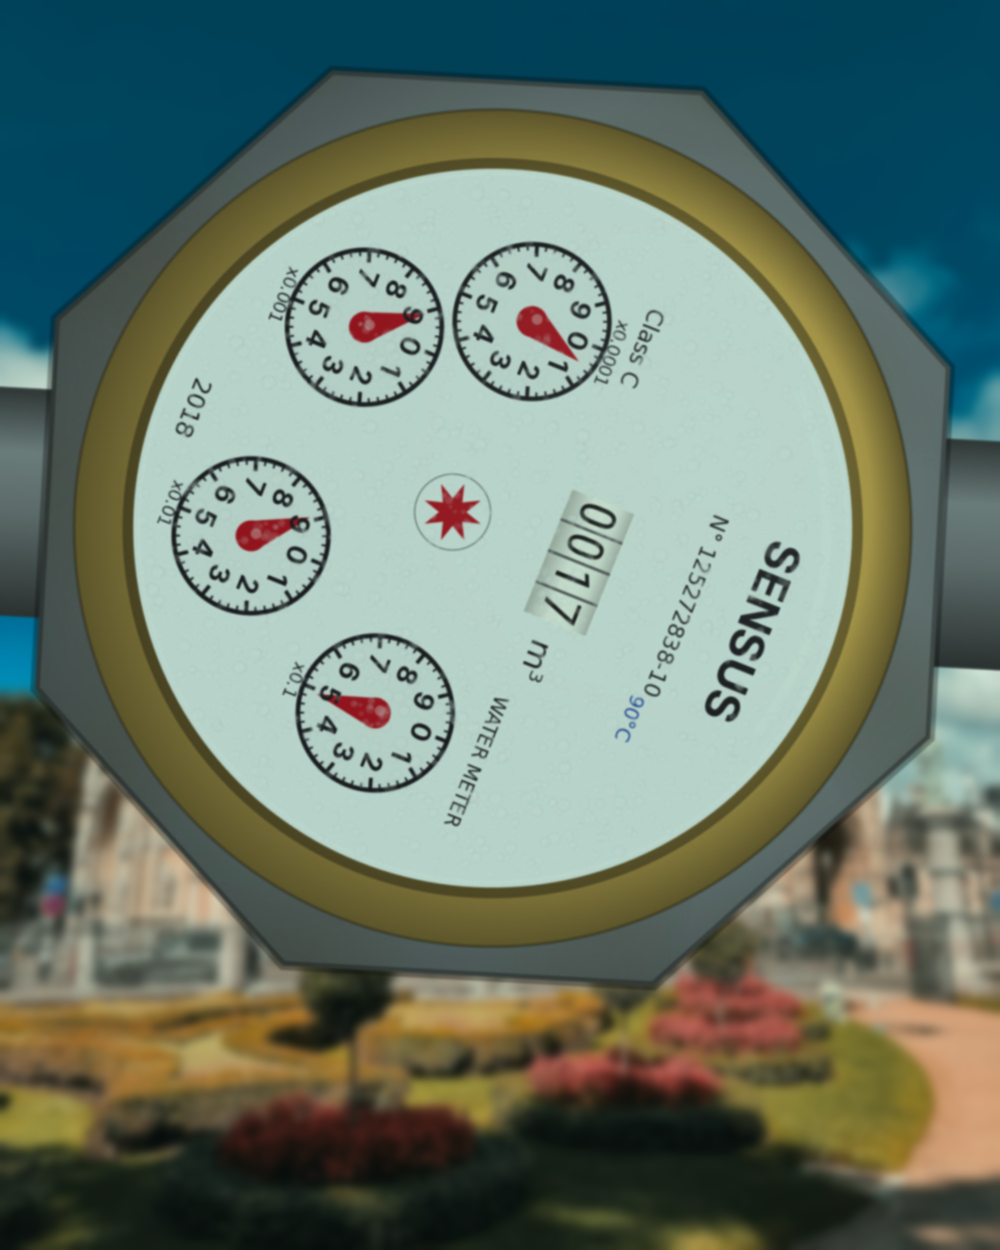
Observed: 17.4890; m³
